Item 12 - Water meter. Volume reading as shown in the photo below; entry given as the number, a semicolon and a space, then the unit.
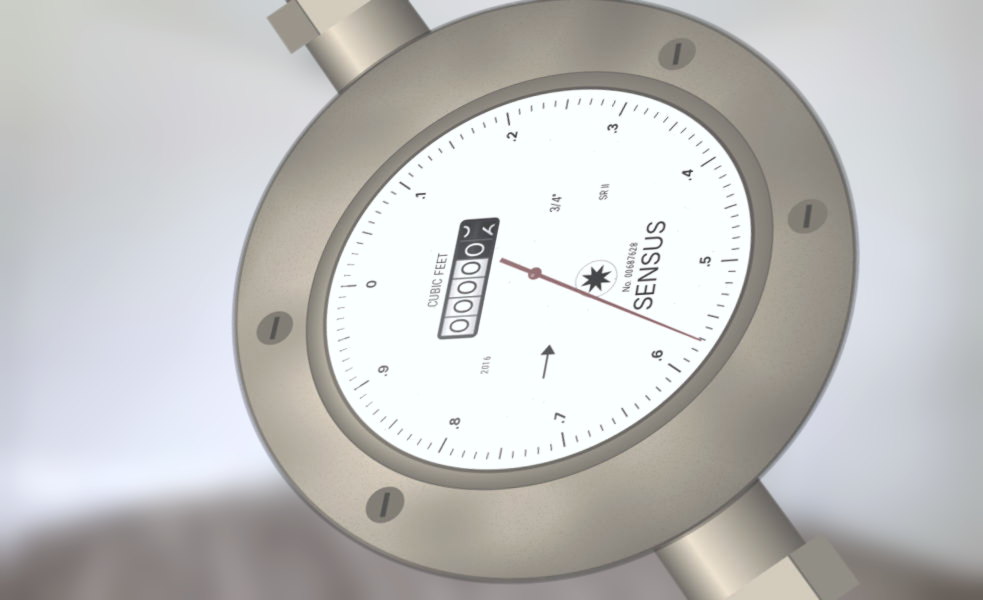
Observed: 5.57; ft³
